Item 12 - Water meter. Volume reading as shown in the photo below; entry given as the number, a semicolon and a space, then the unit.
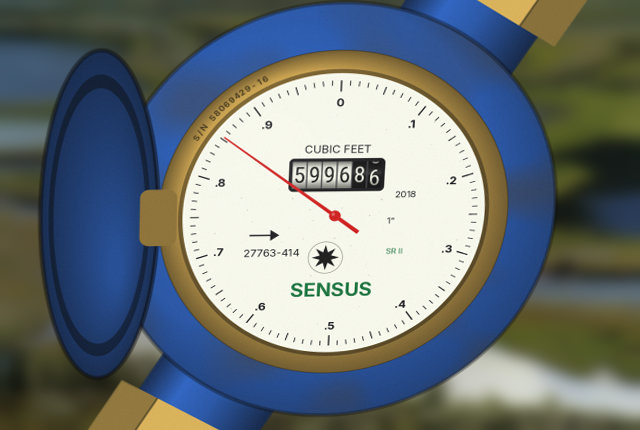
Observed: 599685.85; ft³
